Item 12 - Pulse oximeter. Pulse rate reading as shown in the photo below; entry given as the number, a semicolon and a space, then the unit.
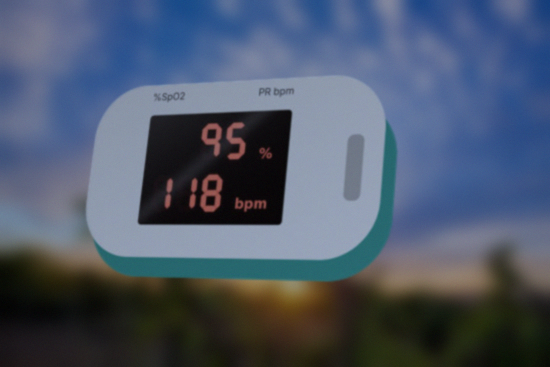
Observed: 118; bpm
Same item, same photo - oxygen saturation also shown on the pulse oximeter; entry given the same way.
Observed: 95; %
